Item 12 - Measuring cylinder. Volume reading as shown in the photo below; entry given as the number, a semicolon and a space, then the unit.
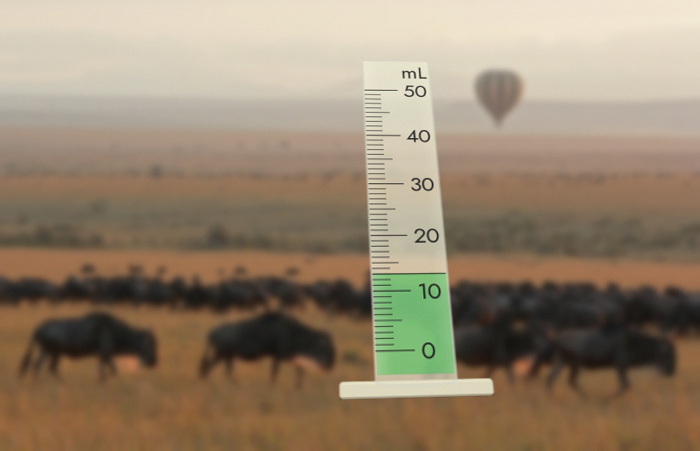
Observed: 13; mL
